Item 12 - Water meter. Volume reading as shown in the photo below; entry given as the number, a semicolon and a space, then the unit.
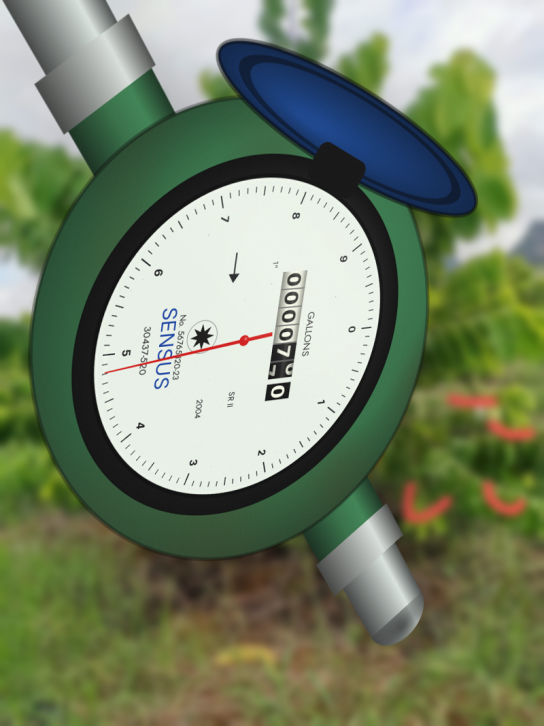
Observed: 764.8; gal
